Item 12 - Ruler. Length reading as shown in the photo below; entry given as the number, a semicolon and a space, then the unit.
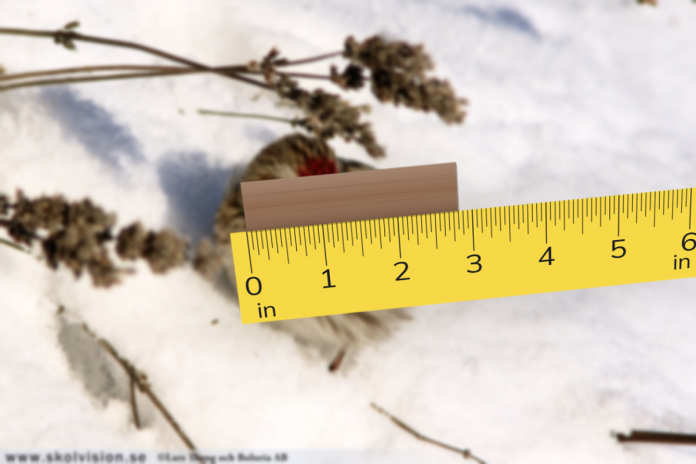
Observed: 2.8125; in
